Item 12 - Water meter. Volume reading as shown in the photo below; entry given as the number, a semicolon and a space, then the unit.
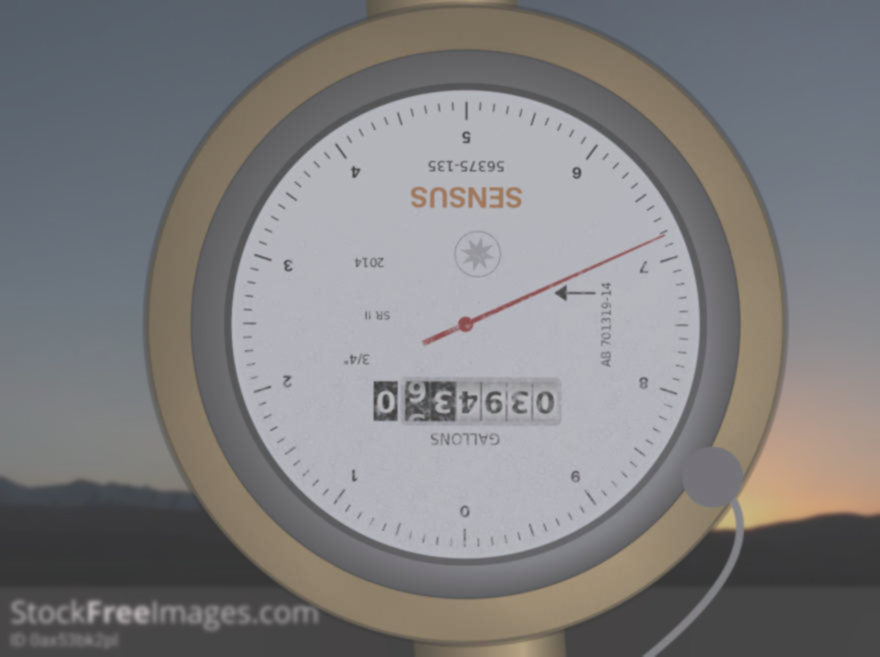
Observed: 394356.8; gal
